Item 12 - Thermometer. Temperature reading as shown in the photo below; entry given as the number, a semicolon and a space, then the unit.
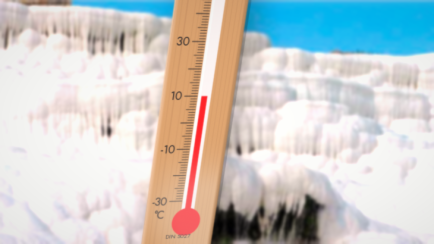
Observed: 10; °C
